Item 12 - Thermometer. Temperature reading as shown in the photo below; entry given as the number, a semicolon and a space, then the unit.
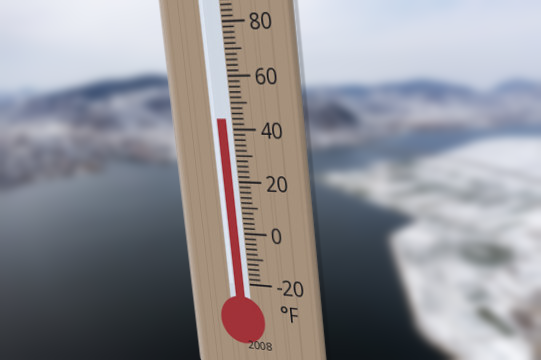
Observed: 44; °F
